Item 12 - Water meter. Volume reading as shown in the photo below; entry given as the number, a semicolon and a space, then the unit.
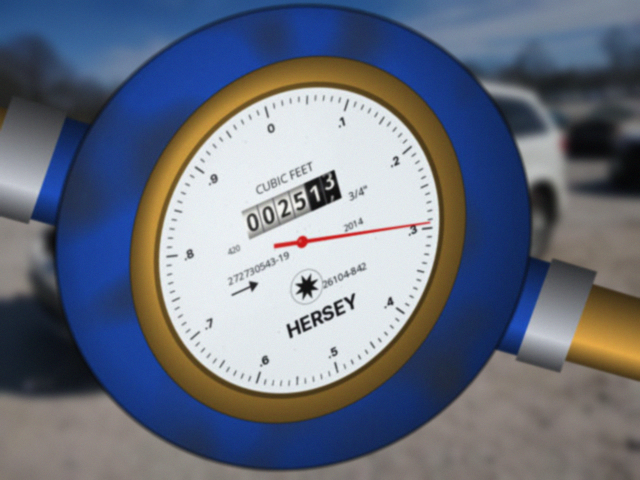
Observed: 2513.29; ft³
